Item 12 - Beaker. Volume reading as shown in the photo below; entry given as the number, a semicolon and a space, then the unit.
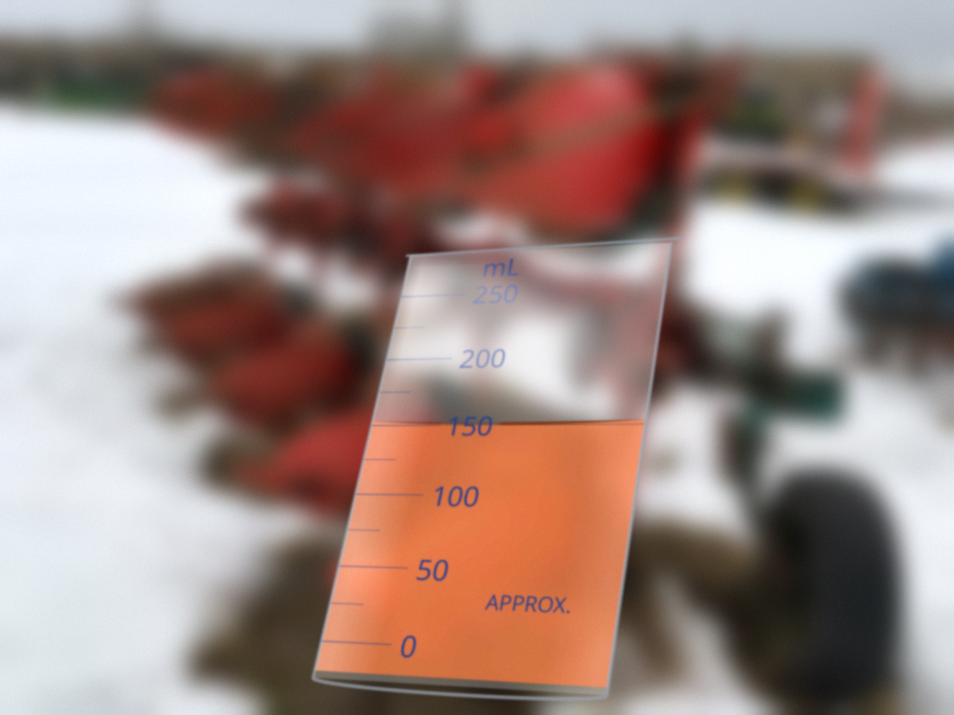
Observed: 150; mL
